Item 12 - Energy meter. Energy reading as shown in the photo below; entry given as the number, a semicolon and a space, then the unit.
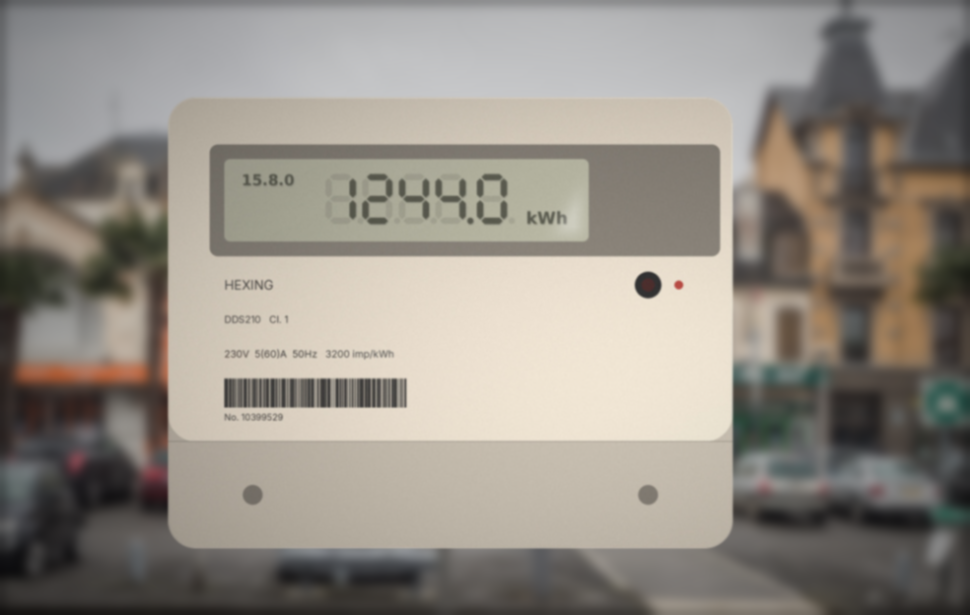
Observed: 1244.0; kWh
